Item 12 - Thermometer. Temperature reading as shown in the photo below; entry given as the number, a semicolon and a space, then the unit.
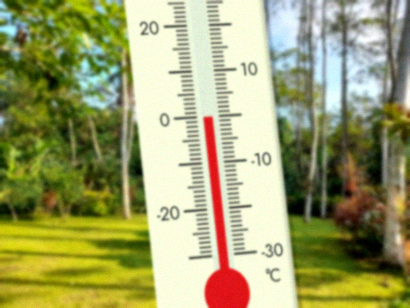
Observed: 0; °C
